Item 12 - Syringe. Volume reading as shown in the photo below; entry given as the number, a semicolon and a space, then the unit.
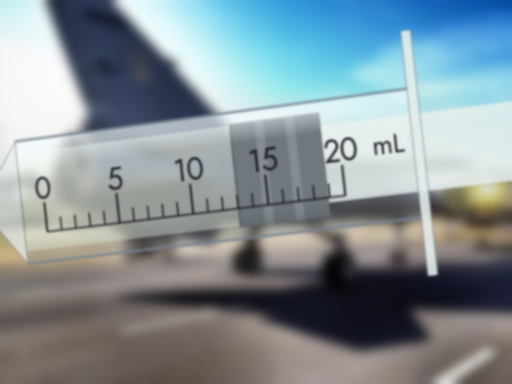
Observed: 13; mL
